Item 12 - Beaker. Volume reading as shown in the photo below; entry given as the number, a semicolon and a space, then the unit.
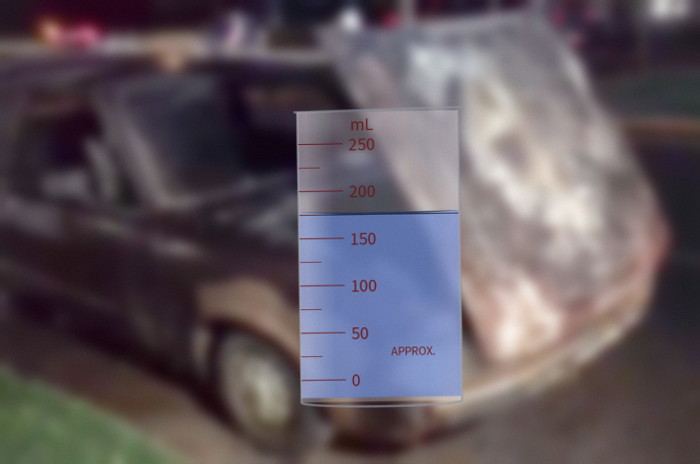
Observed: 175; mL
